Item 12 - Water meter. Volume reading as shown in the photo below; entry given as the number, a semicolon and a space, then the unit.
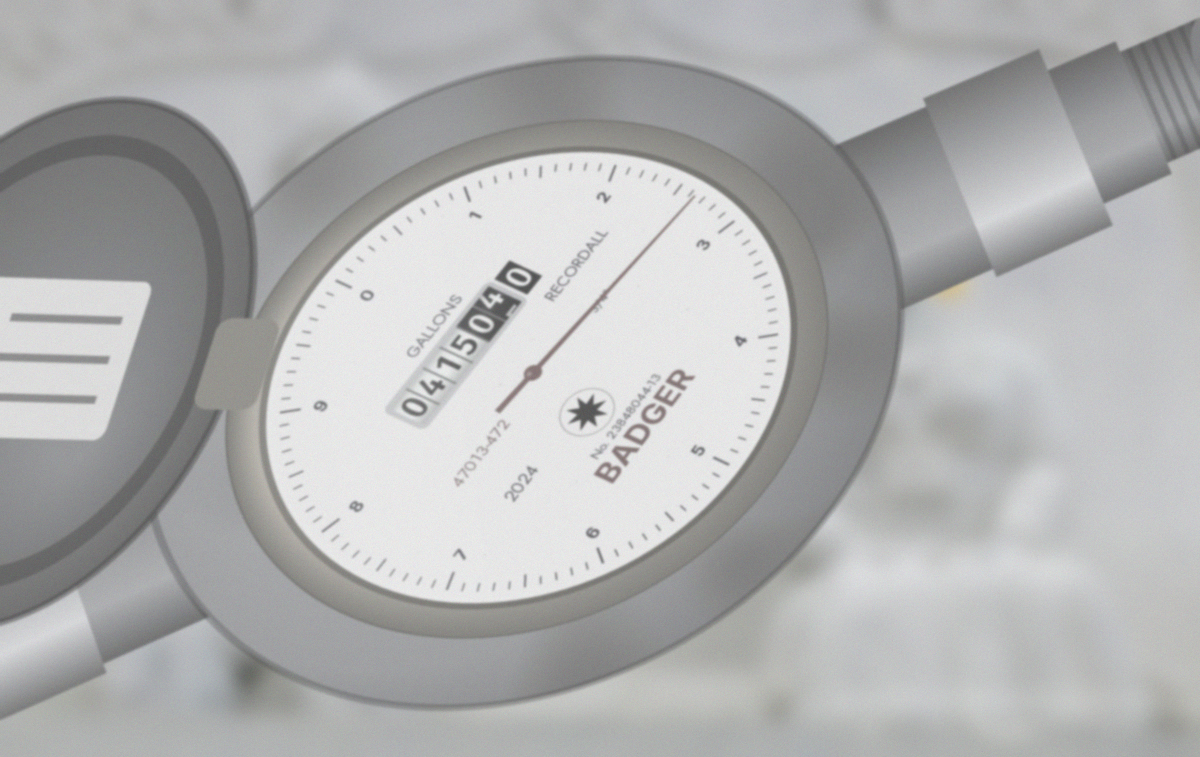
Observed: 415042.6; gal
